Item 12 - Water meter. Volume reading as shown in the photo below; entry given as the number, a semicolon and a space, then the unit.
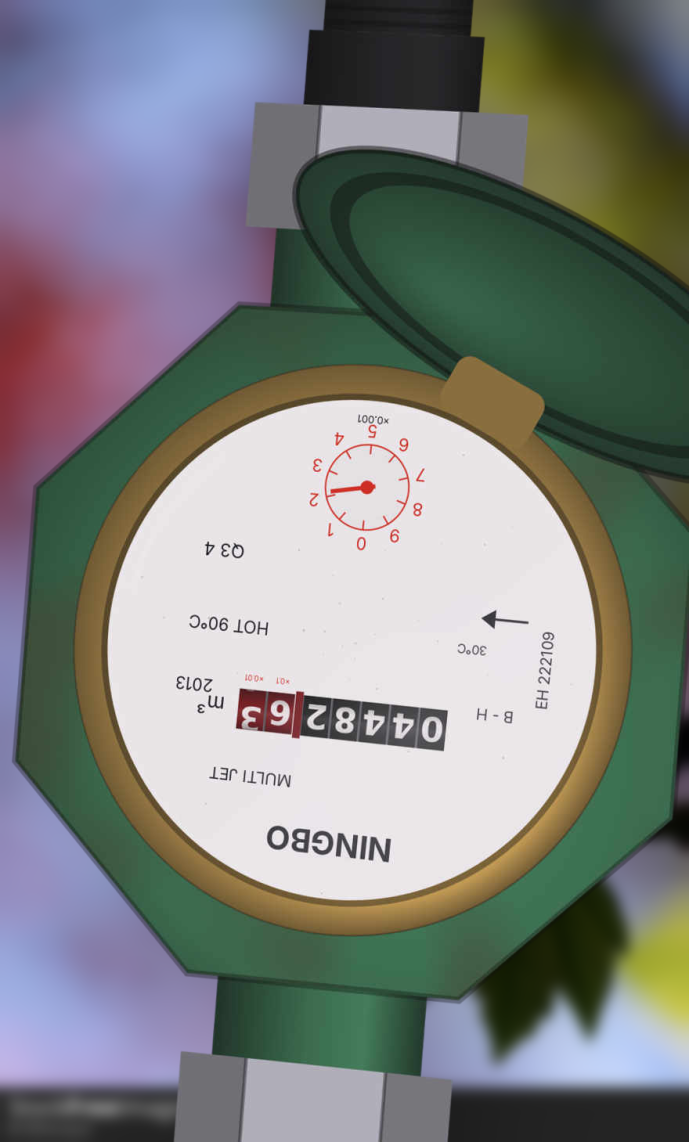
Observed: 4482.632; m³
